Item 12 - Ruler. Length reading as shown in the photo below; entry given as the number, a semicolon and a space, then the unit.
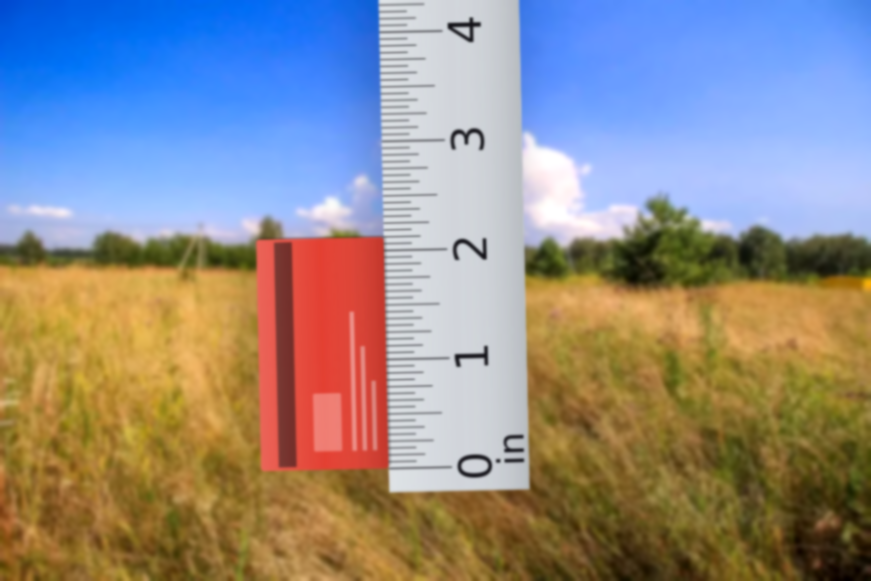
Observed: 2.125; in
